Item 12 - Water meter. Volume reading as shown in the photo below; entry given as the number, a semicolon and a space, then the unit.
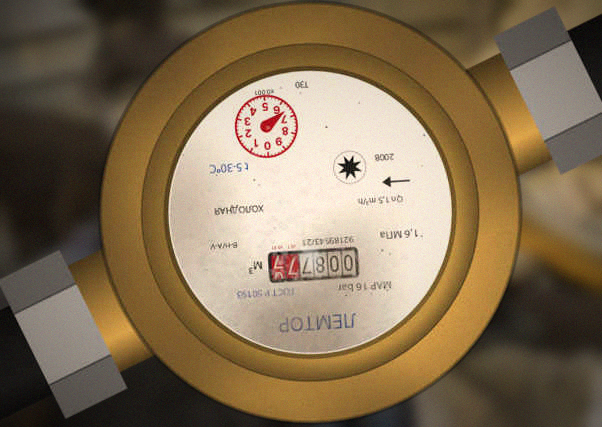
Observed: 87.766; m³
